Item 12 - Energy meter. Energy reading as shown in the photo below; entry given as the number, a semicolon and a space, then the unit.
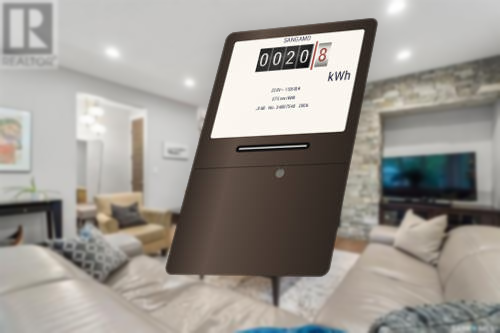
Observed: 20.8; kWh
